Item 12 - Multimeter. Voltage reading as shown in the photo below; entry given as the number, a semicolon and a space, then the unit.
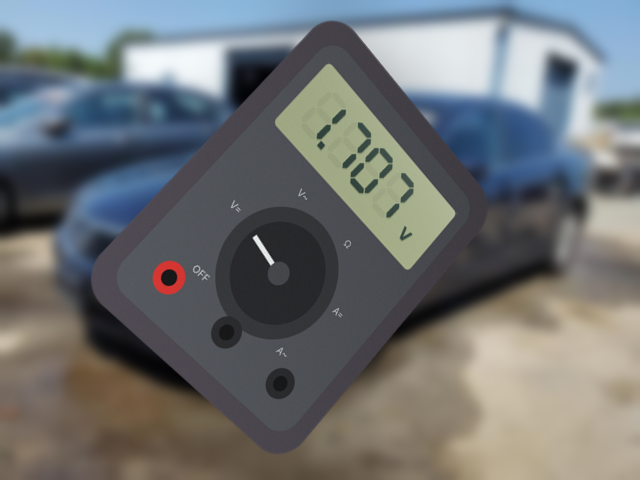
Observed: 1.707; V
